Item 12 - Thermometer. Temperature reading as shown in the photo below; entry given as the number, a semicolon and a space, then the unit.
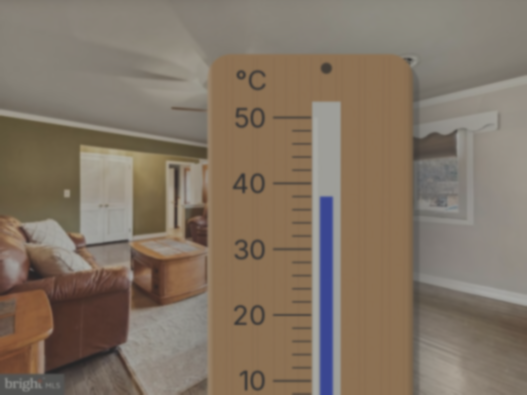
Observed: 38; °C
